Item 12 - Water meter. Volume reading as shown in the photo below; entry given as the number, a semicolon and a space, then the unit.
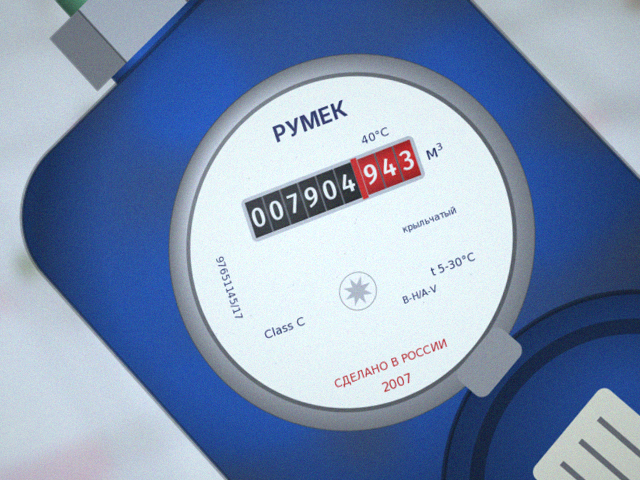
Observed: 7904.943; m³
